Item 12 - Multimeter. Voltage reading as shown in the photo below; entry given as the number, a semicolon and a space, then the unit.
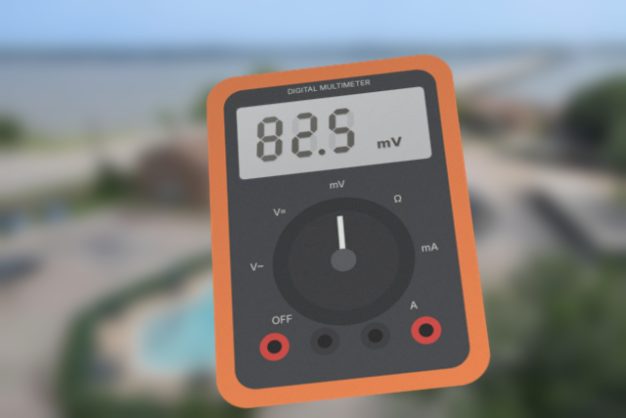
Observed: 82.5; mV
